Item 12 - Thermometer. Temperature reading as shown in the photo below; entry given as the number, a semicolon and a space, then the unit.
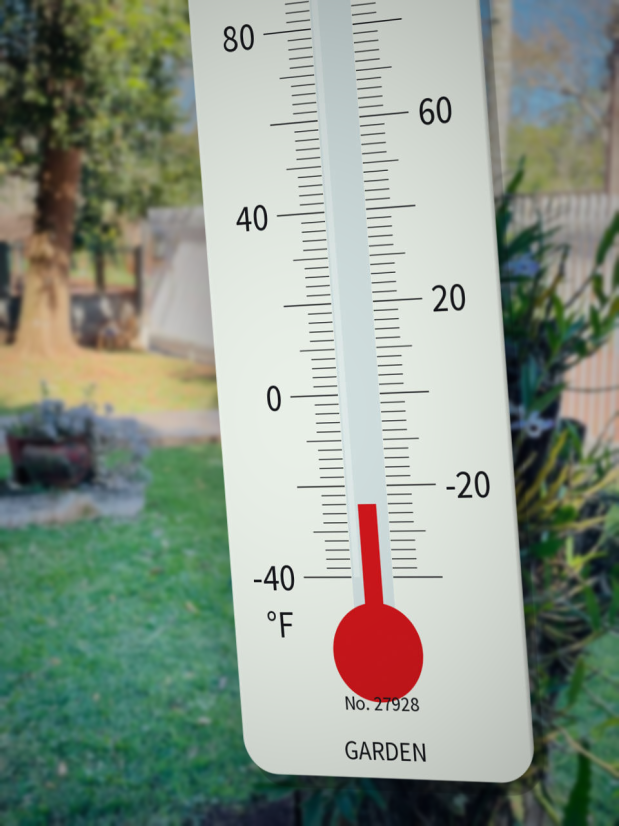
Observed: -24; °F
